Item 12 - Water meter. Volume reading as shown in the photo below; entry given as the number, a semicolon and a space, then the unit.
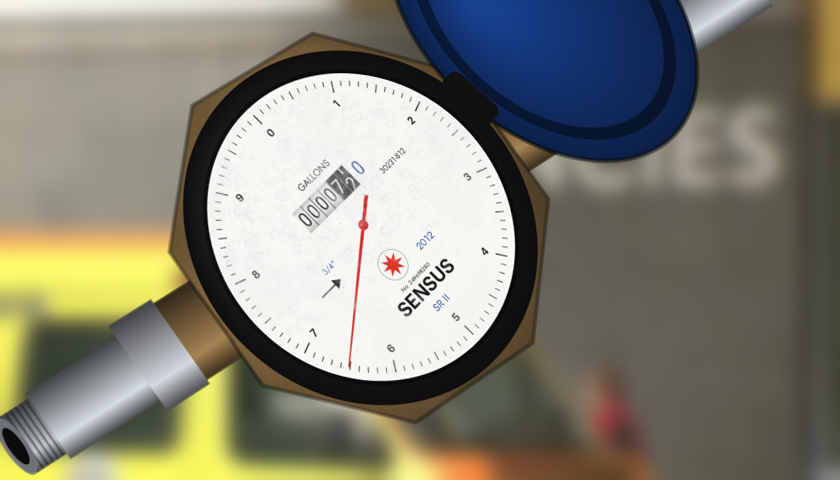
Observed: 716.5; gal
